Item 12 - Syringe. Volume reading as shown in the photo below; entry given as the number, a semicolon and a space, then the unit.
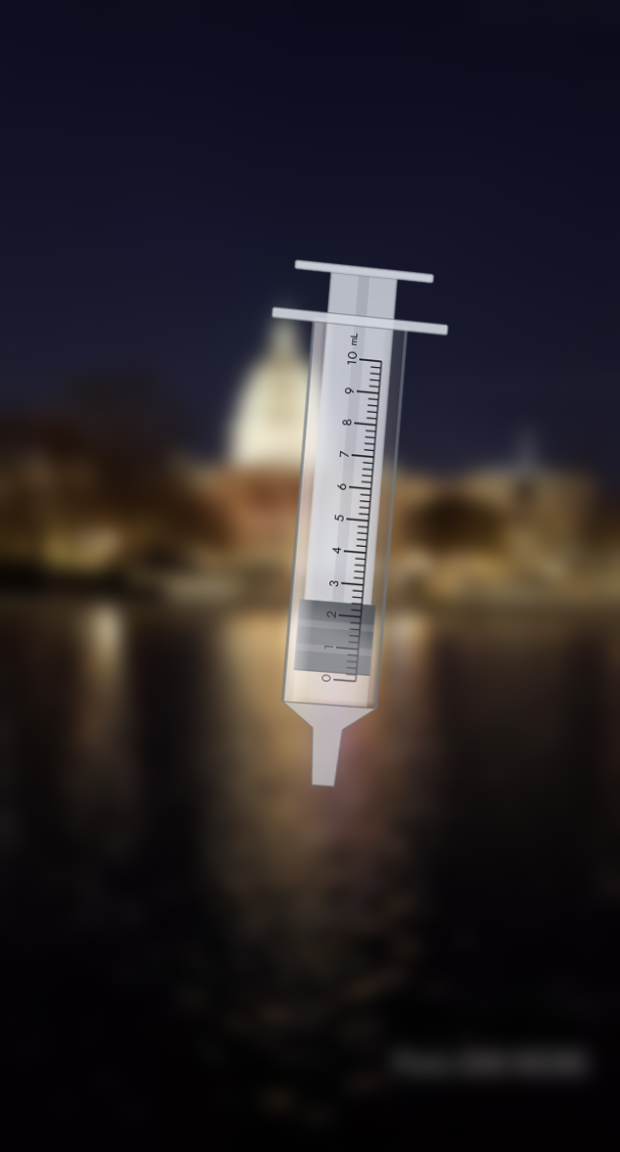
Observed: 0.2; mL
